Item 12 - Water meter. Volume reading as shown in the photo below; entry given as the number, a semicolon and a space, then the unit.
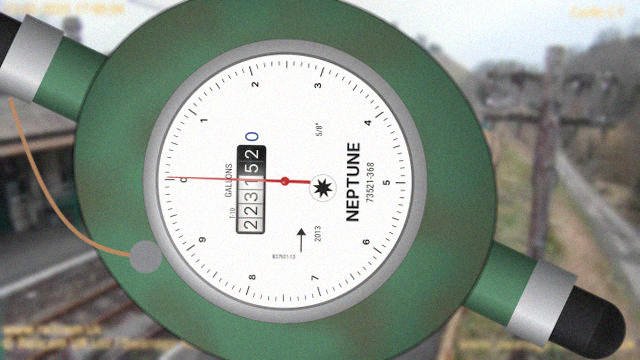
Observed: 2231520.0; gal
